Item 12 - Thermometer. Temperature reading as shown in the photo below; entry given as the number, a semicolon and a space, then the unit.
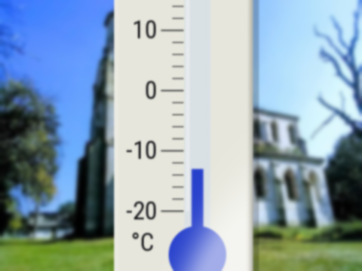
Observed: -13; °C
